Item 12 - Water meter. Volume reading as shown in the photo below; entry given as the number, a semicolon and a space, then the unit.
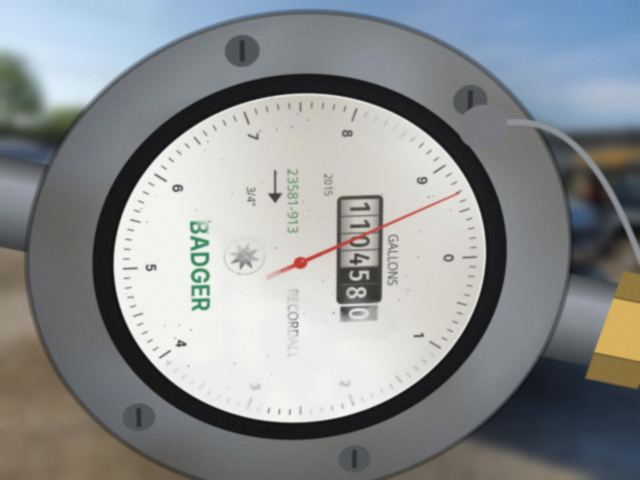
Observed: 1104579.3; gal
